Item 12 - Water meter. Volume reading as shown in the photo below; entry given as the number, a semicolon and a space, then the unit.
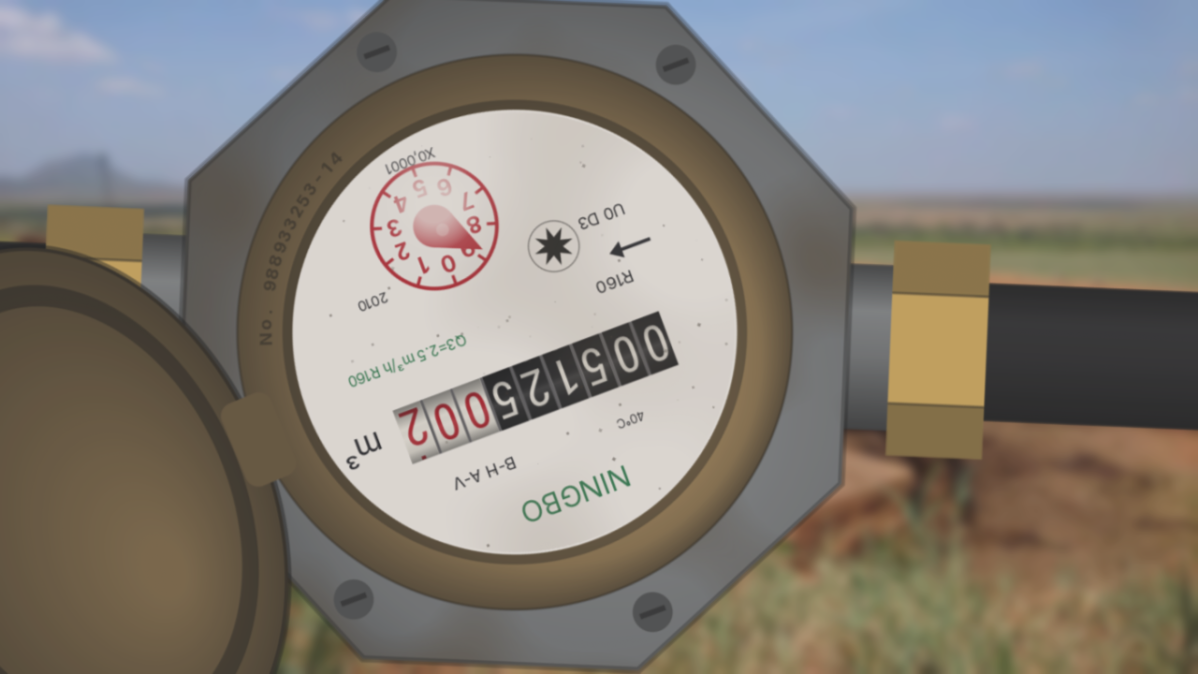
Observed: 5125.0018; m³
